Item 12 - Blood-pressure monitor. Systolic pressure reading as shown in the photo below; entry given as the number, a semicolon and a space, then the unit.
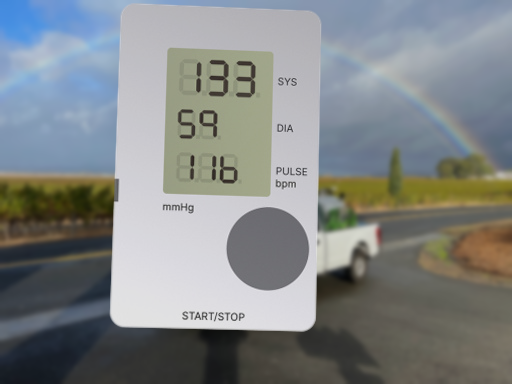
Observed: 133; mmHg
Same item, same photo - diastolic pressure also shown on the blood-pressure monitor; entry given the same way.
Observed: 59; mmHg
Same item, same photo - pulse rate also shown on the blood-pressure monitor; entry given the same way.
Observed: 116; bpm
